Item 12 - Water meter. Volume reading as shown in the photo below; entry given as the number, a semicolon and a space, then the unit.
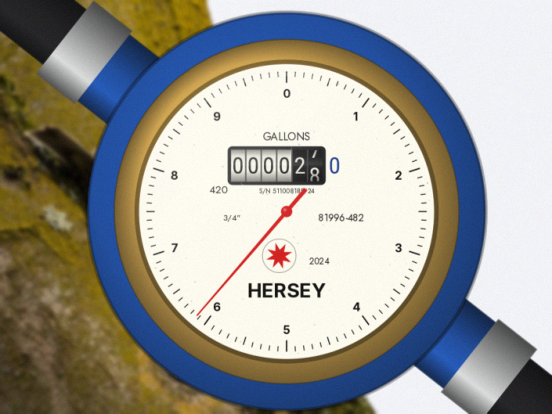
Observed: 276.1; gal
